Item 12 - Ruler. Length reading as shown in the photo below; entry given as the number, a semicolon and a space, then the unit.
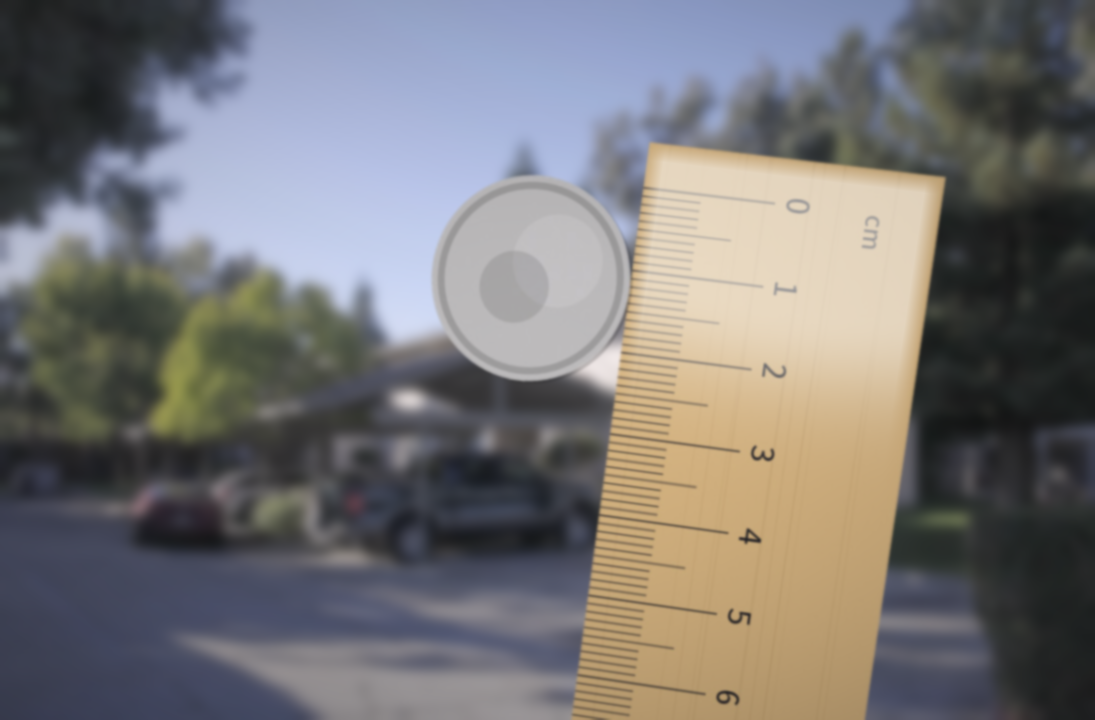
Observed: 2.5; cm
